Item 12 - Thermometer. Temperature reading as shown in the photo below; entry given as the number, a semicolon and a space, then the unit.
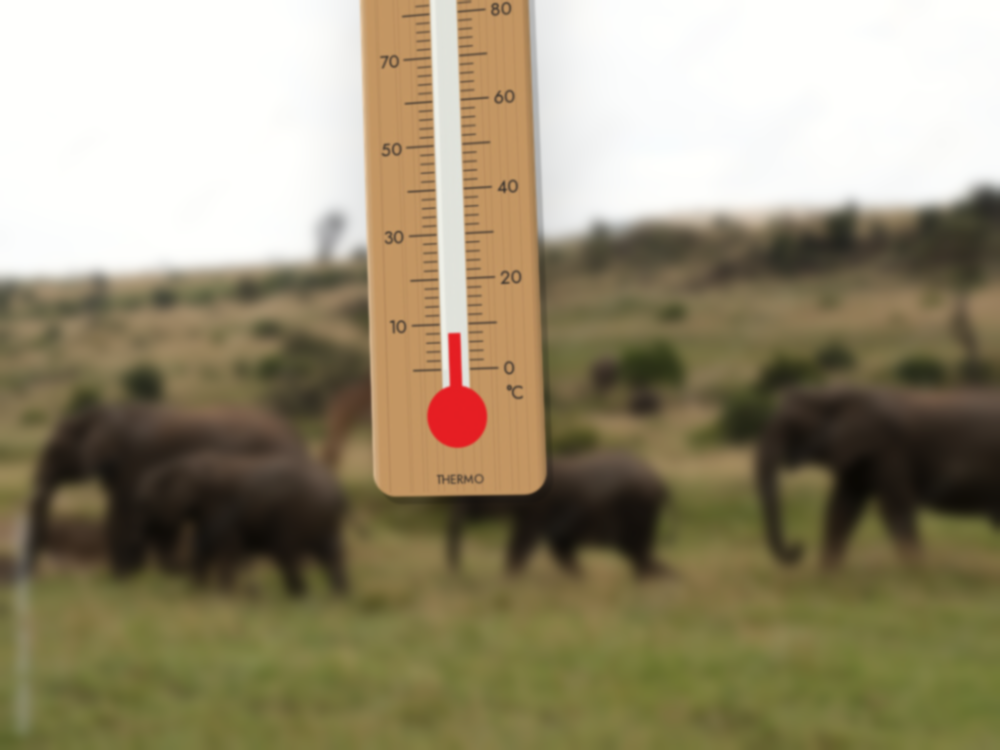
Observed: 8; °C
